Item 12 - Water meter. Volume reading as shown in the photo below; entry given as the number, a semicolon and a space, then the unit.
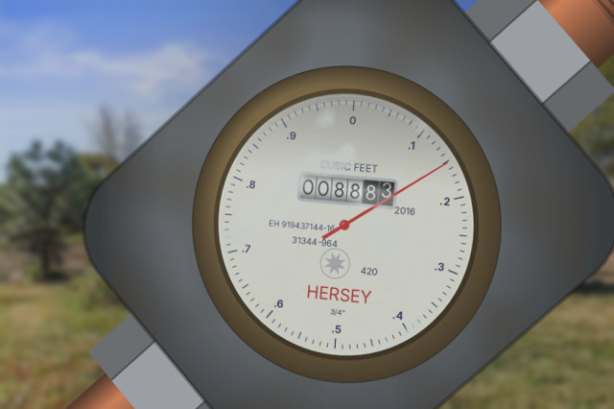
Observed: 8883.15; ft³
